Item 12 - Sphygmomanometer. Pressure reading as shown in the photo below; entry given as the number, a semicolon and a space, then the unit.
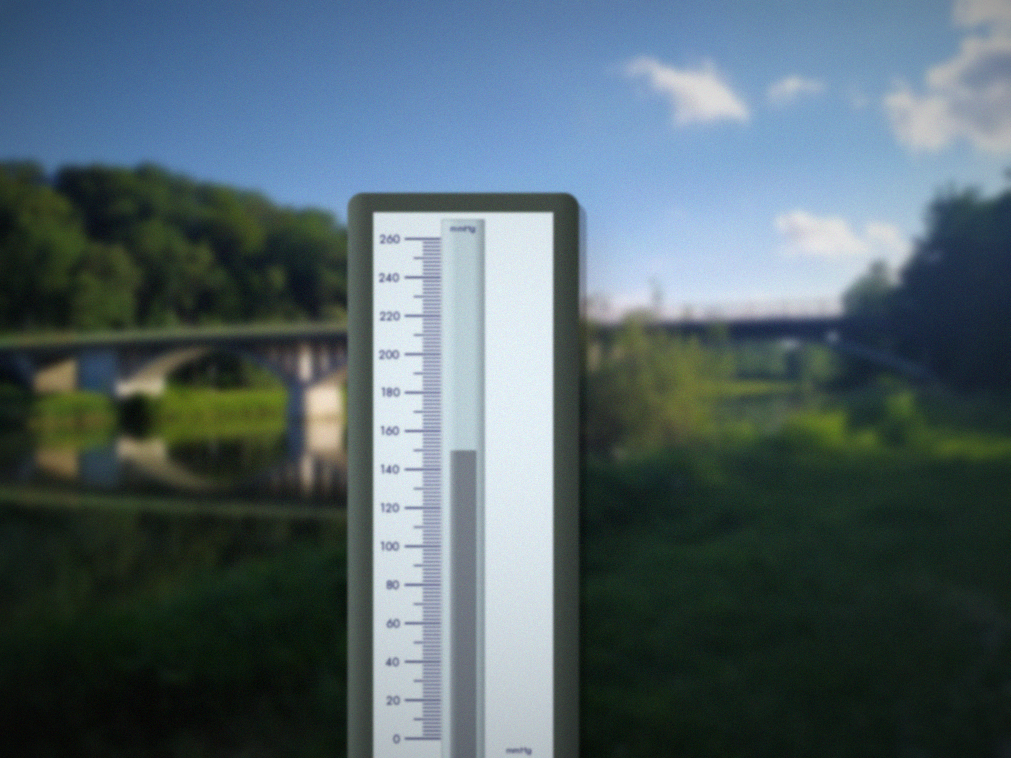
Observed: 150; mmHg
